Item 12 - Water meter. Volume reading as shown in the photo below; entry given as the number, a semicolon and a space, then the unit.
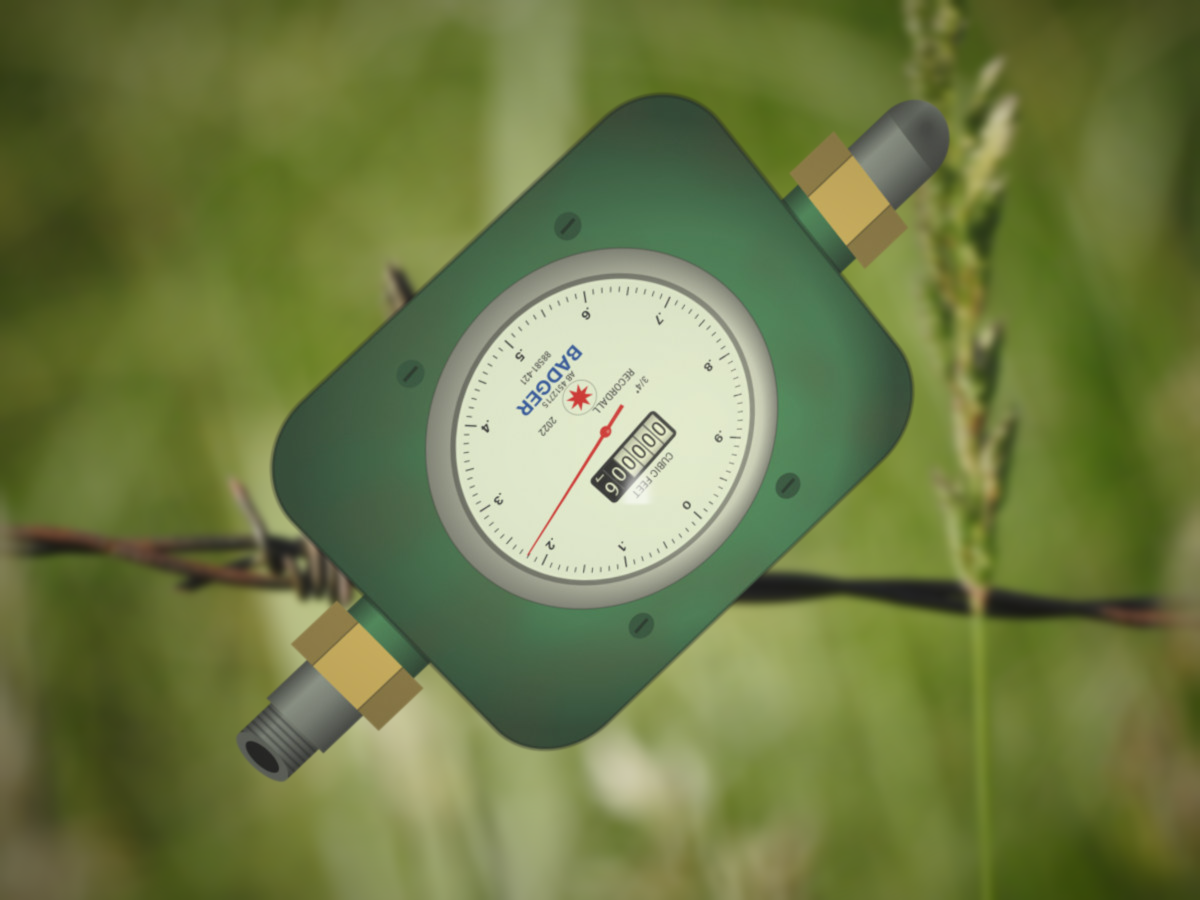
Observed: 6.22; ft³
